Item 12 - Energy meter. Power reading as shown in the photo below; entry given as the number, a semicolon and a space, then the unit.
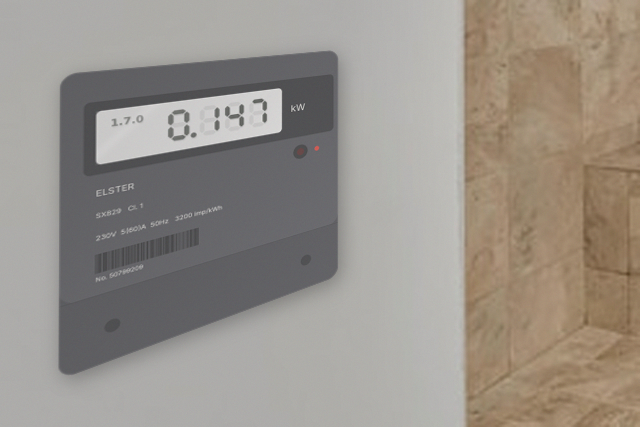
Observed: 0.147; kW
